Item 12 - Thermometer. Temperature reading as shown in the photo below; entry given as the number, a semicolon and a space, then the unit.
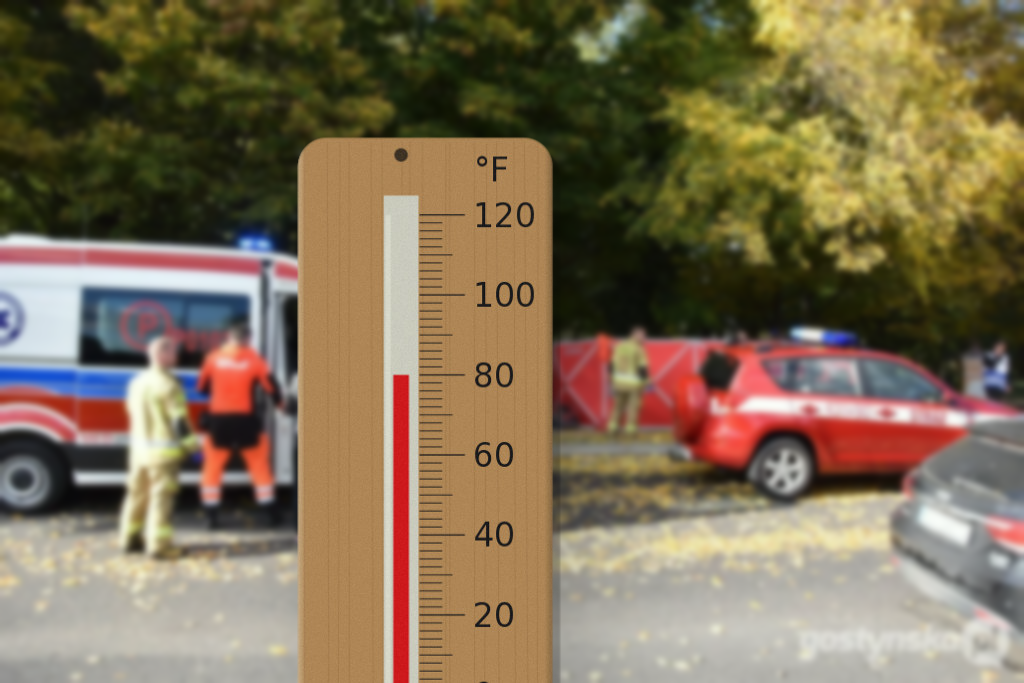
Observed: 80; °F
